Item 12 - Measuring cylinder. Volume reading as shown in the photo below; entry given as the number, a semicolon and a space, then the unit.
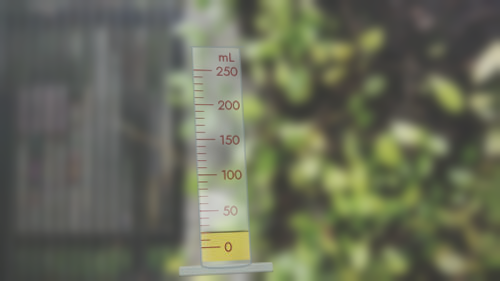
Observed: 20; mL
